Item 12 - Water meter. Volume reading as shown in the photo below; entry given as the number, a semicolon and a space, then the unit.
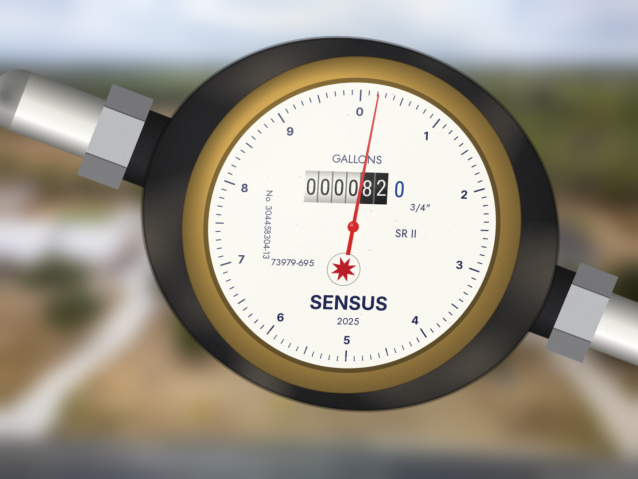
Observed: 820.2; gal
